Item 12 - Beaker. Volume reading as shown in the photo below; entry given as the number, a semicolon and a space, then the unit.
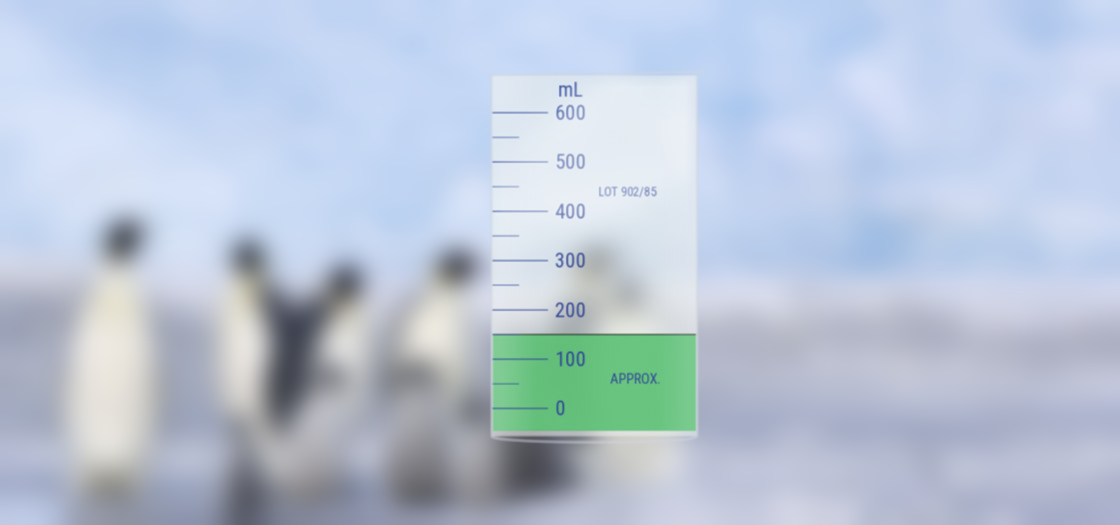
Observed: 150; mL
